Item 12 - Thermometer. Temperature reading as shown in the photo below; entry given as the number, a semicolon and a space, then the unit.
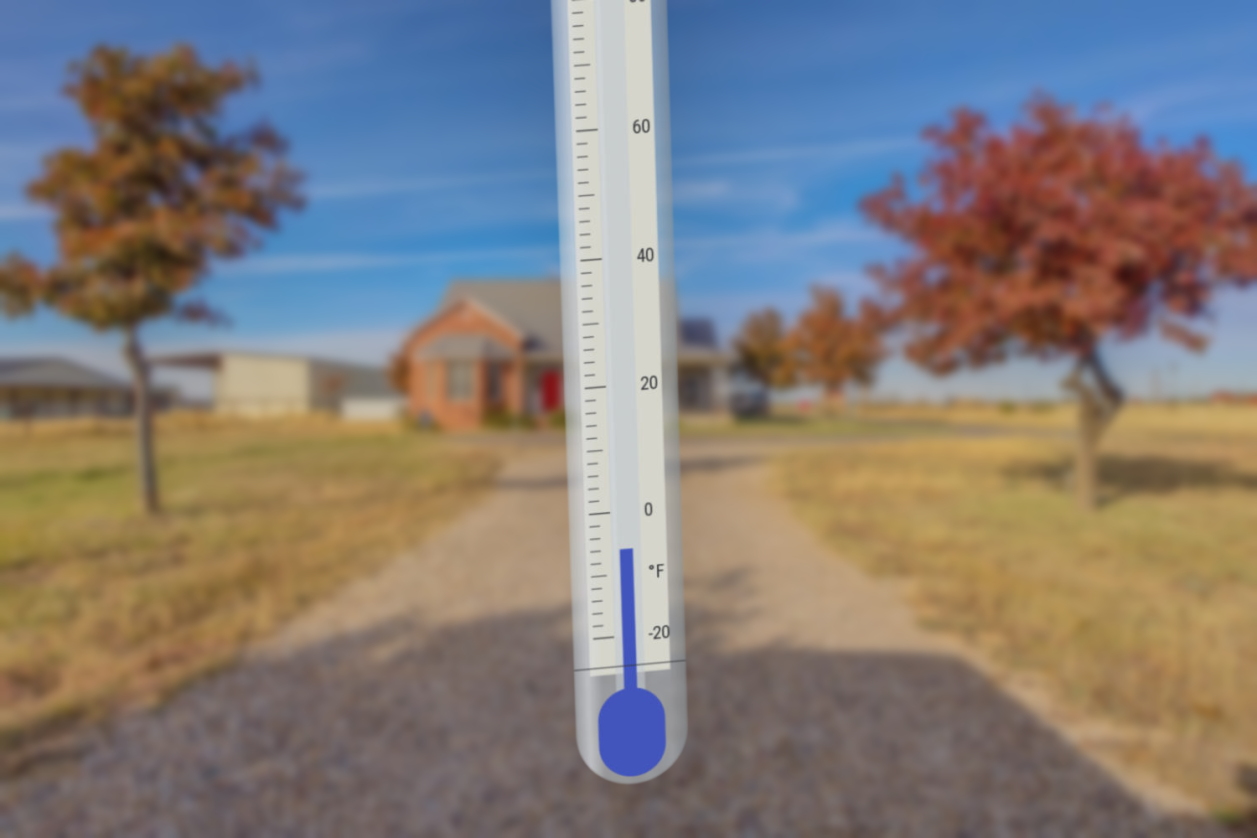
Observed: -6; °F
